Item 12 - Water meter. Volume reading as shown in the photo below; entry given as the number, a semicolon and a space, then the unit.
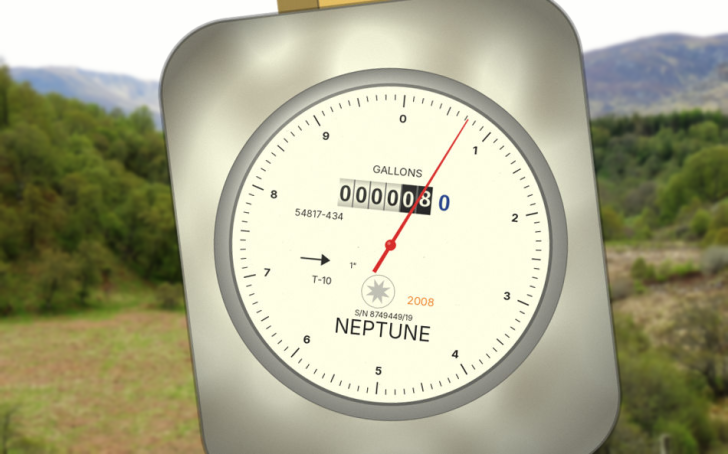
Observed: 80.7; gal
